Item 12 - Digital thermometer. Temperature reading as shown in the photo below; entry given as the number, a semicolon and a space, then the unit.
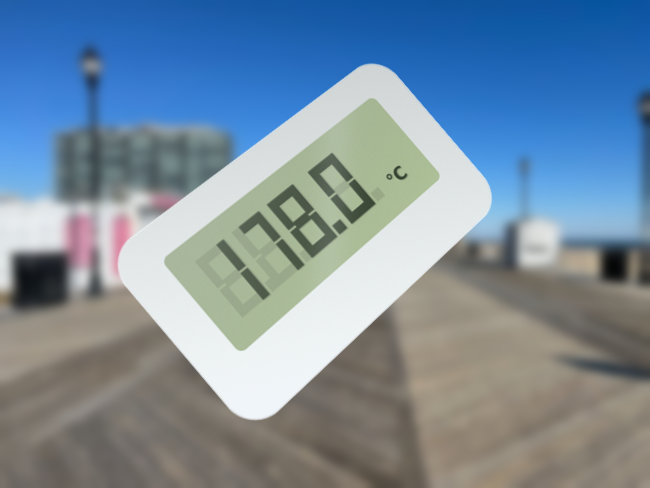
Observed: 178.0; °C
